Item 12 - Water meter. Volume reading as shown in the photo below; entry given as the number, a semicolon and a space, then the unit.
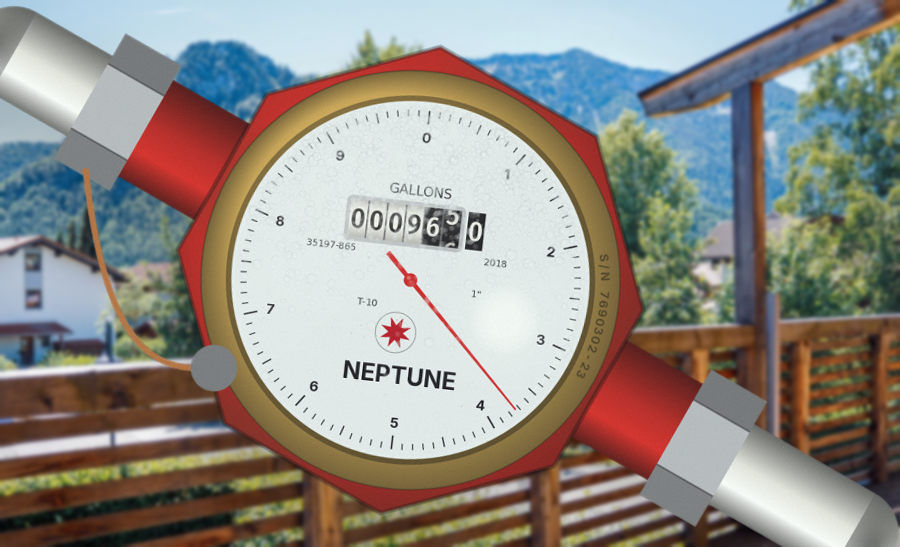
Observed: 9653.7; gal
